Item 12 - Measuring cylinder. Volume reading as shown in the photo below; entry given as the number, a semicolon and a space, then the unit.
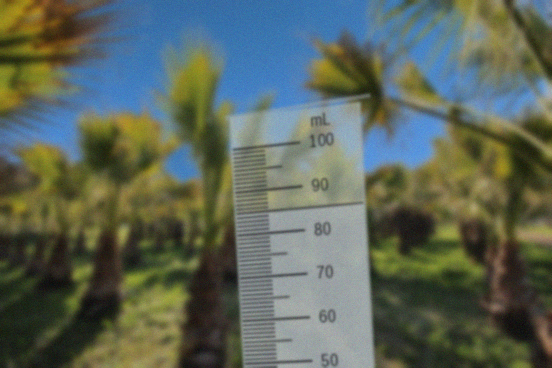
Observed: 85; mL
